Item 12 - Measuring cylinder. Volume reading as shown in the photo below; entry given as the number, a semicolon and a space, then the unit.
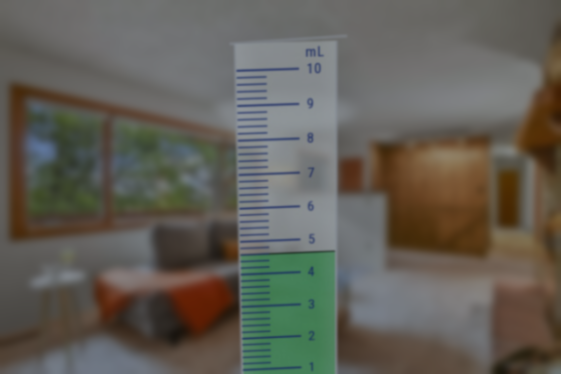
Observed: 4.6; mL
